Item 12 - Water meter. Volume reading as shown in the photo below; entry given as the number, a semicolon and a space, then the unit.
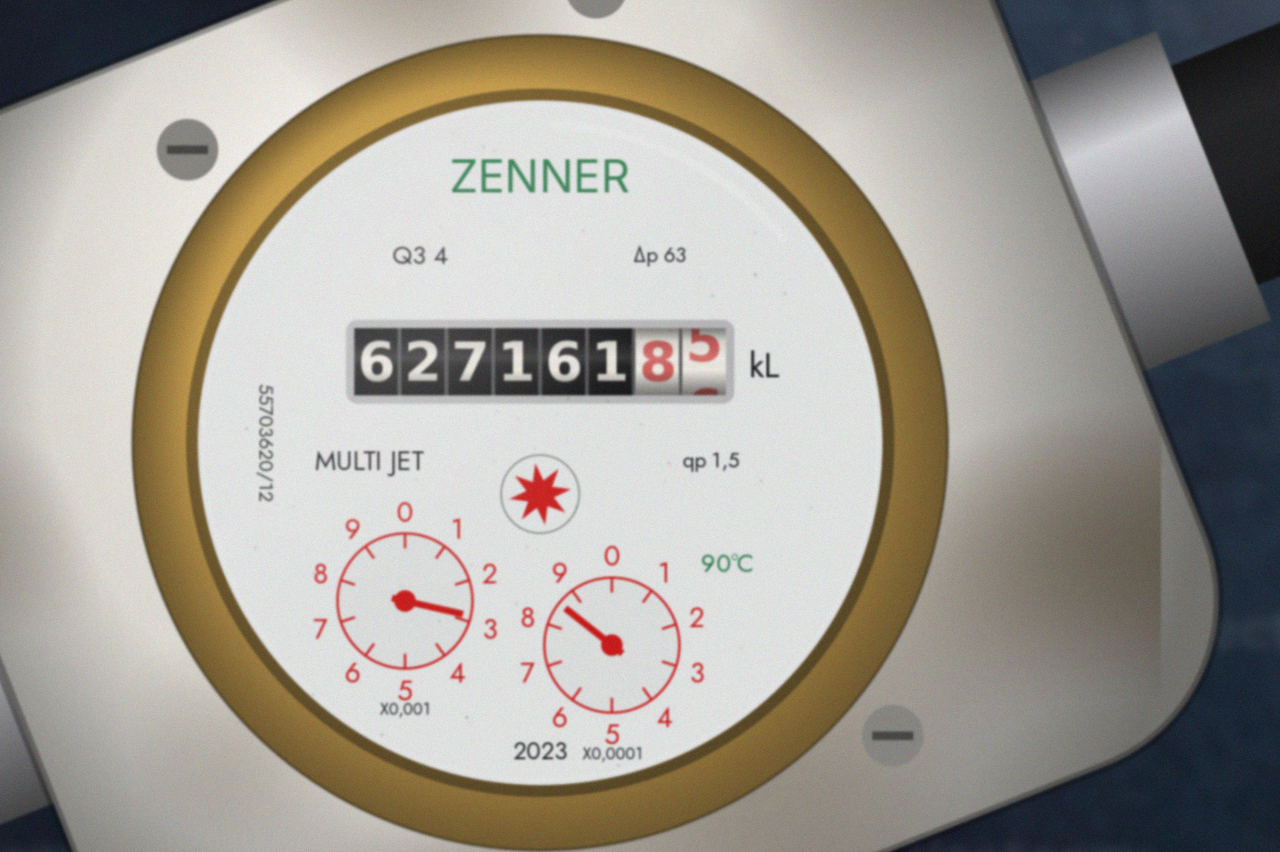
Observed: 627161.8528; kL
